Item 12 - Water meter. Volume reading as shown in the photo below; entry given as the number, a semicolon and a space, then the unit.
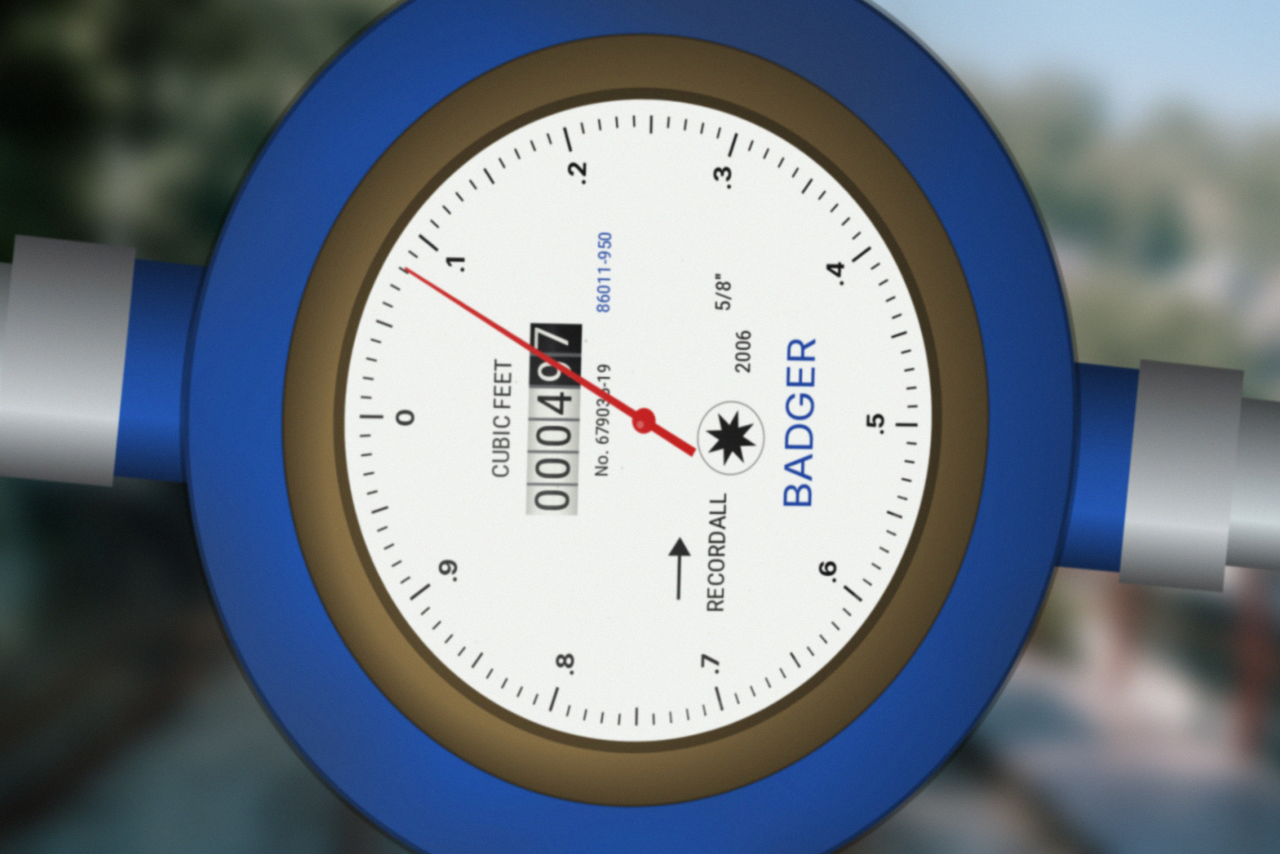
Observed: 497.08; ft³
